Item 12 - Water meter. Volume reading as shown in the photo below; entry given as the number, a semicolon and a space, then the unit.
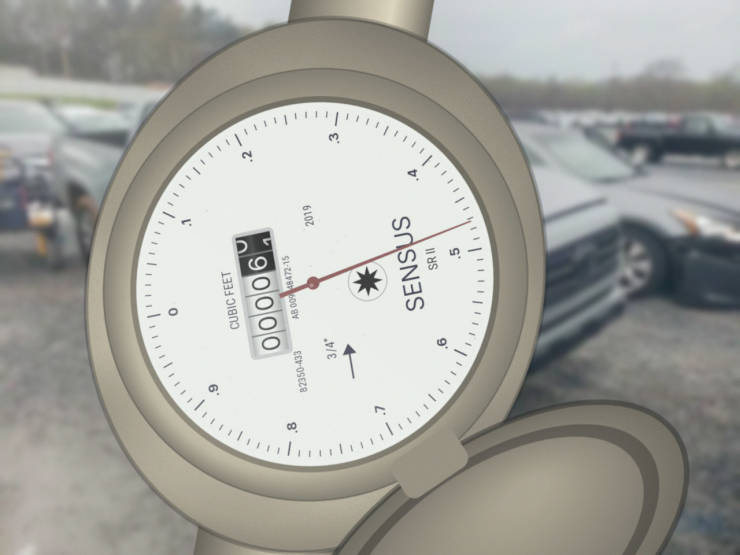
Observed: 60.47; ft³
